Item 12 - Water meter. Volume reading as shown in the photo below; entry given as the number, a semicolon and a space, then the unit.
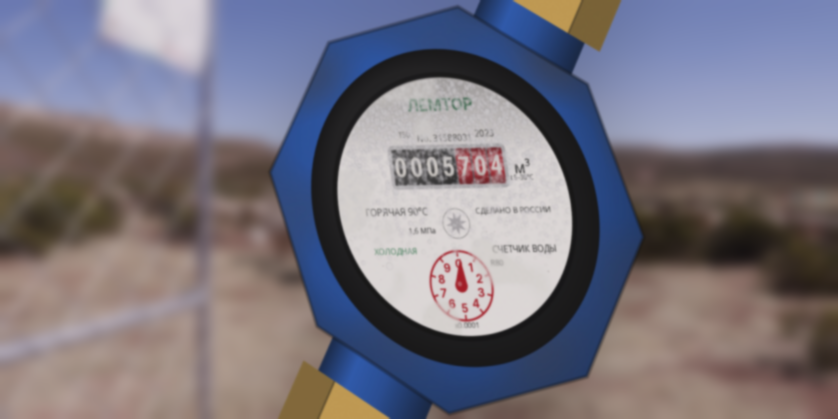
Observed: 5.7040; m³
